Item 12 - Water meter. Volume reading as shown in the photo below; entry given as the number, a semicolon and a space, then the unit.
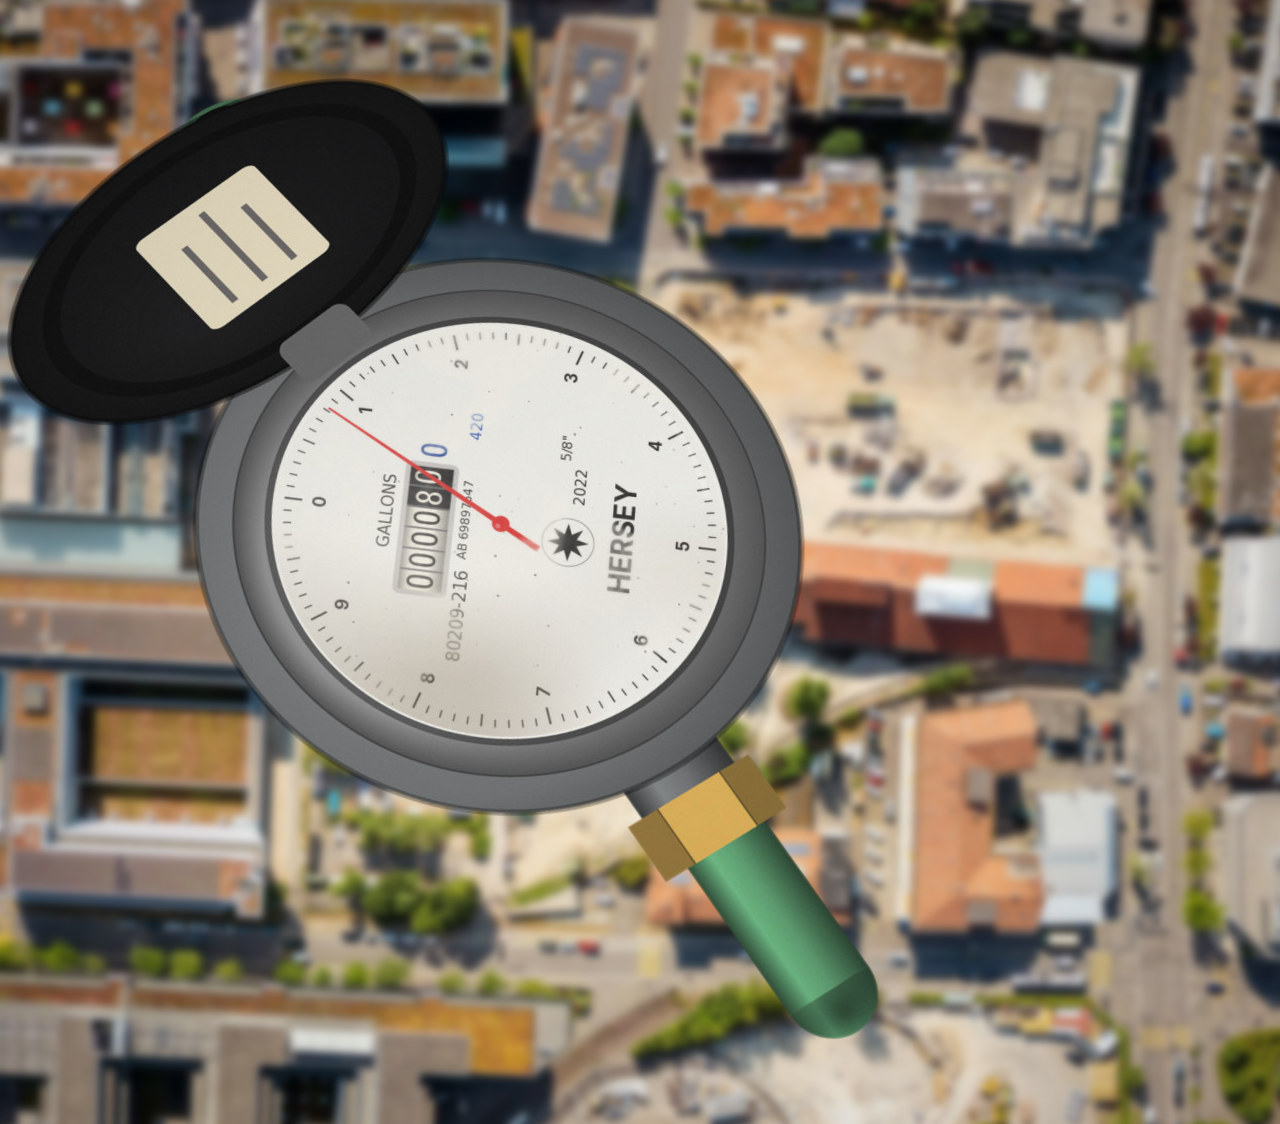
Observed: 800.8; gal
